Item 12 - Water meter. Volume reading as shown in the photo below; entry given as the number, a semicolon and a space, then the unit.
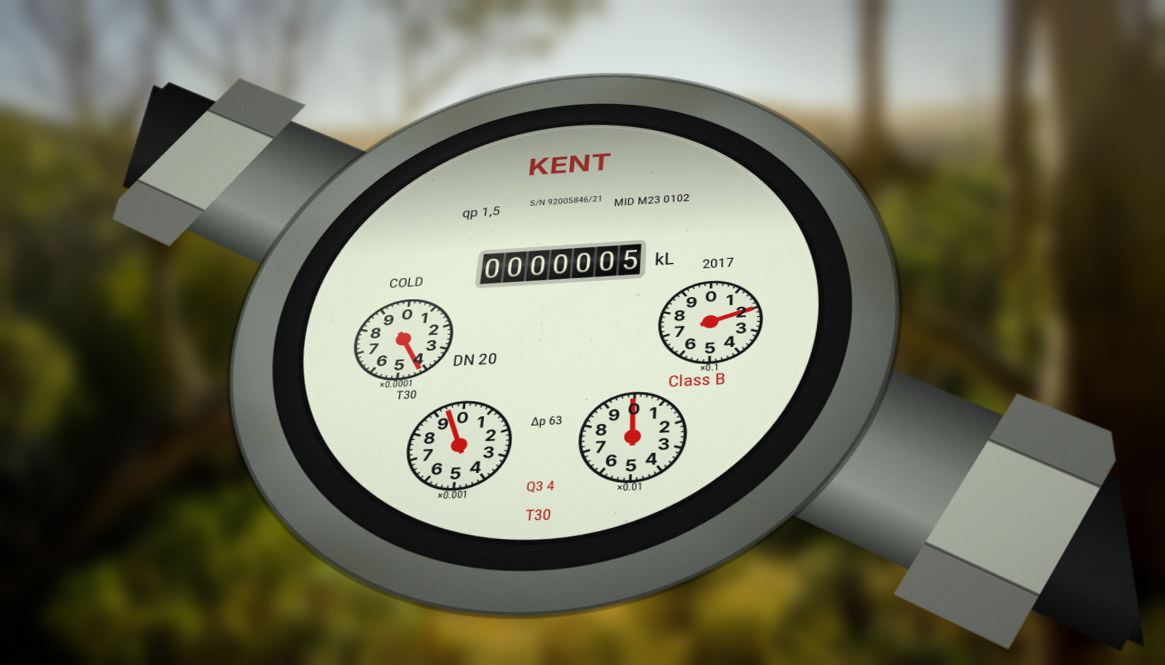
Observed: 5.1994; kL
